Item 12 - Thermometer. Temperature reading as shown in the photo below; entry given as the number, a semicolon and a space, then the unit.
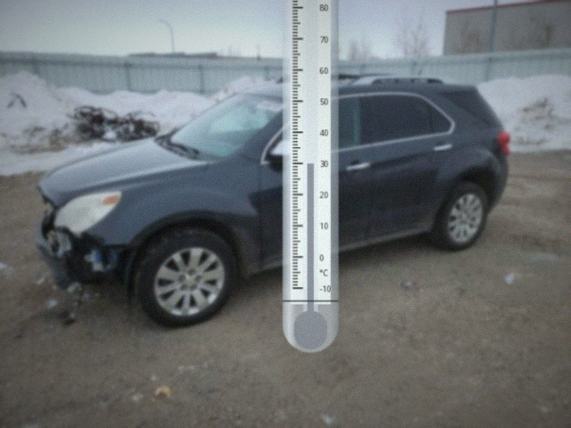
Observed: 30; °C
